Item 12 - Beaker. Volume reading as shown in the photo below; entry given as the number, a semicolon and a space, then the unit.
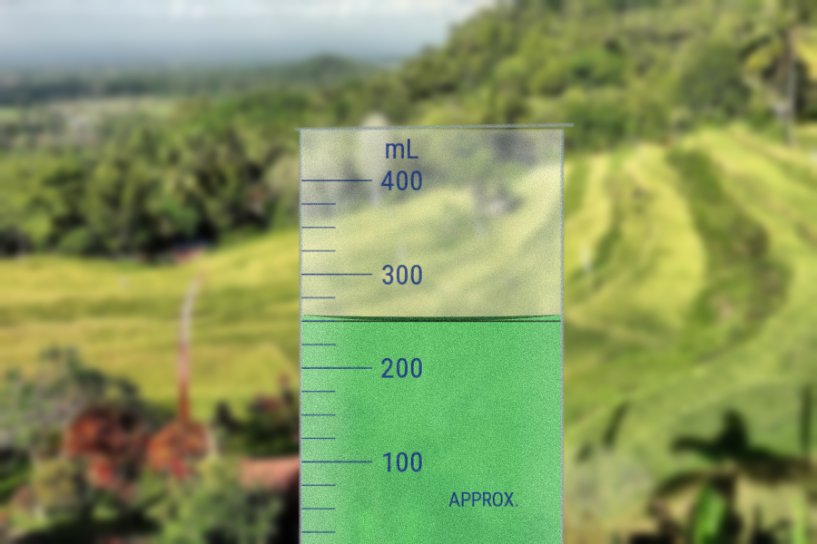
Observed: 250; mL
